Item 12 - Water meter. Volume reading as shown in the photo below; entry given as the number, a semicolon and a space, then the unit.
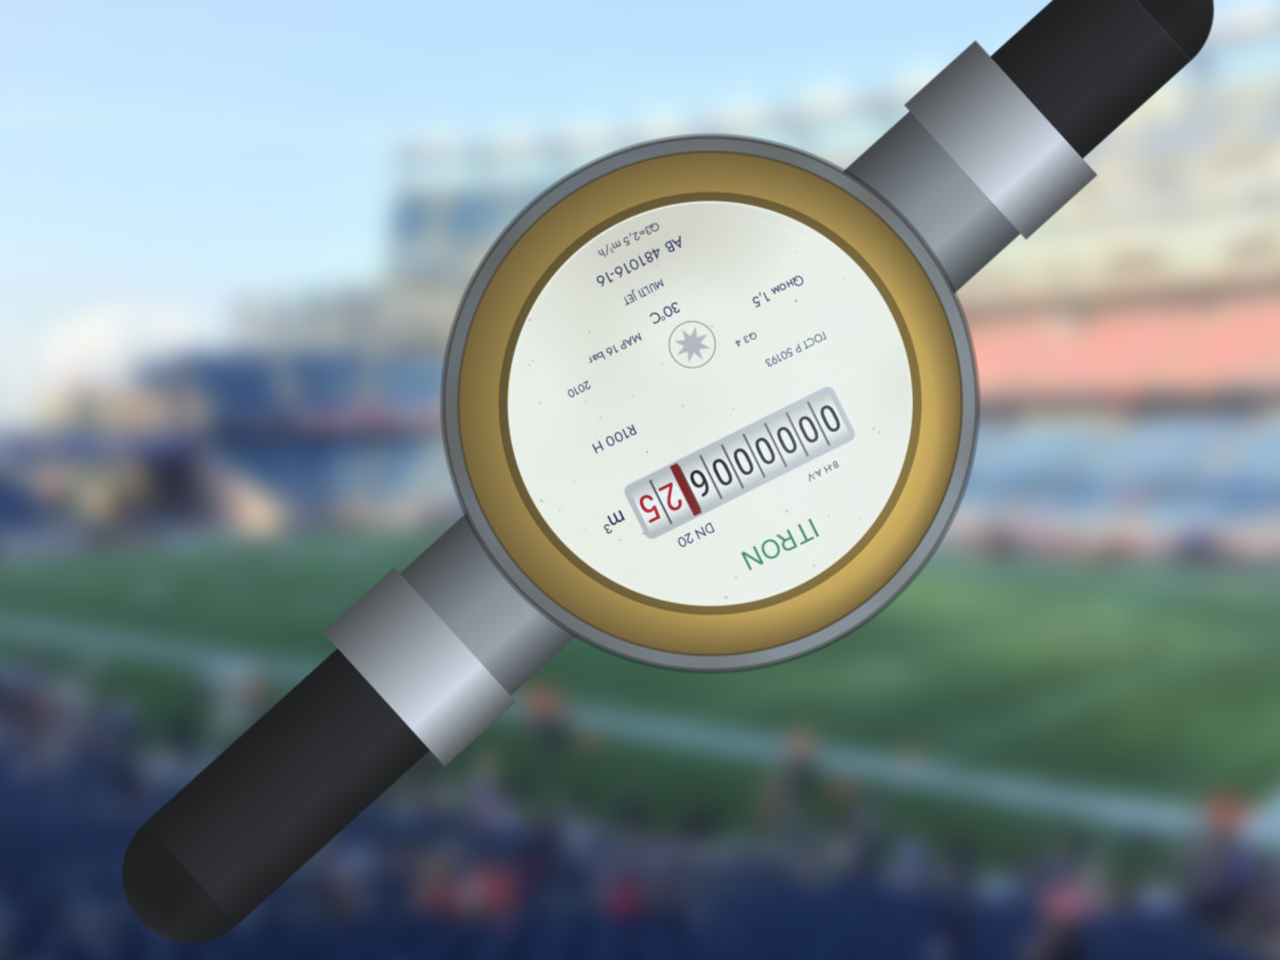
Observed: 6.25; m³
